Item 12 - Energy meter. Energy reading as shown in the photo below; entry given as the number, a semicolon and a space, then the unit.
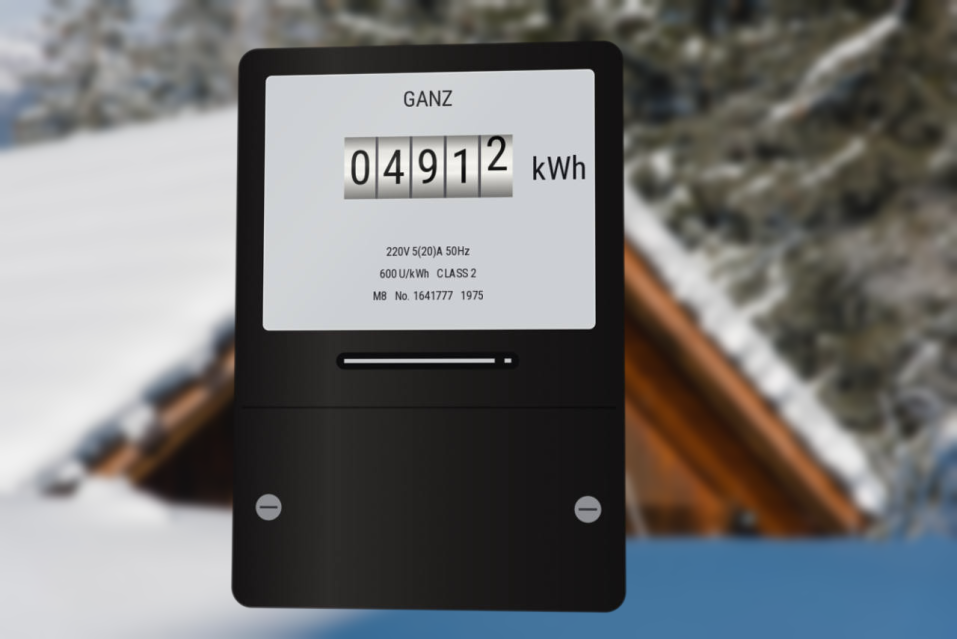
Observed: 4912; kWh
